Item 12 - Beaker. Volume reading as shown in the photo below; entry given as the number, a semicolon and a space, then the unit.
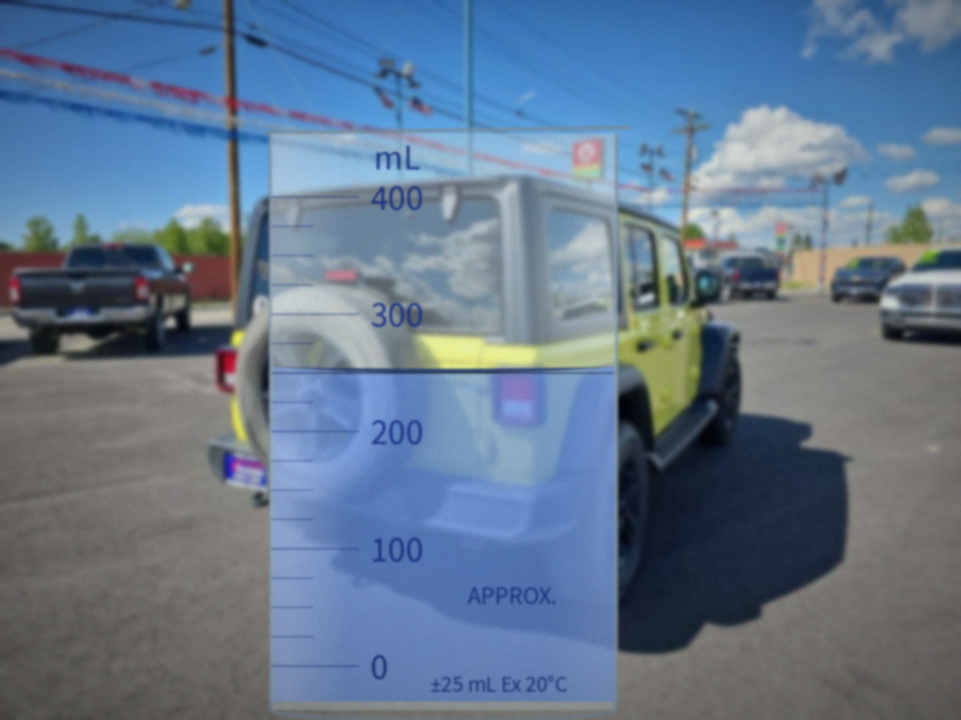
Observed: 250; mL
